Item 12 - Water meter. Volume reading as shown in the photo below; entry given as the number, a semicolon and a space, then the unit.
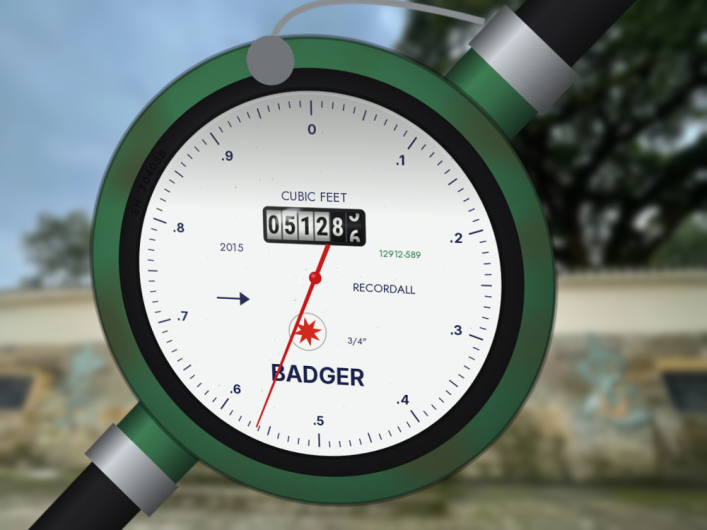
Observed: 51285.56; ft³
